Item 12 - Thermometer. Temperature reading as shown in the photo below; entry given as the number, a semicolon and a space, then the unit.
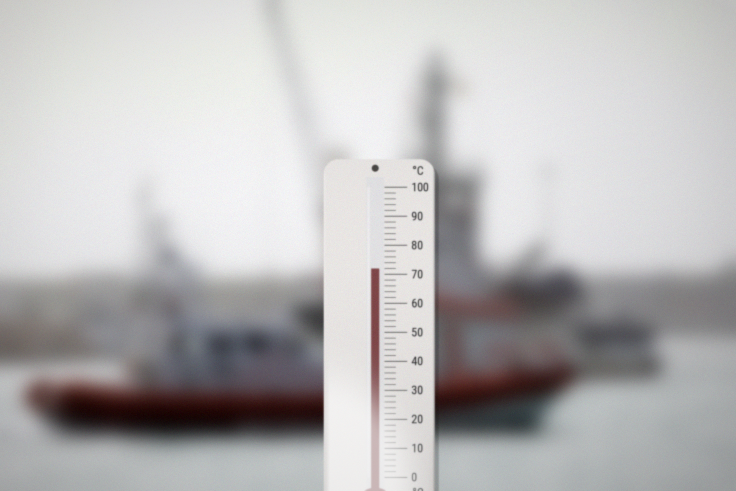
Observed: 72; °C
